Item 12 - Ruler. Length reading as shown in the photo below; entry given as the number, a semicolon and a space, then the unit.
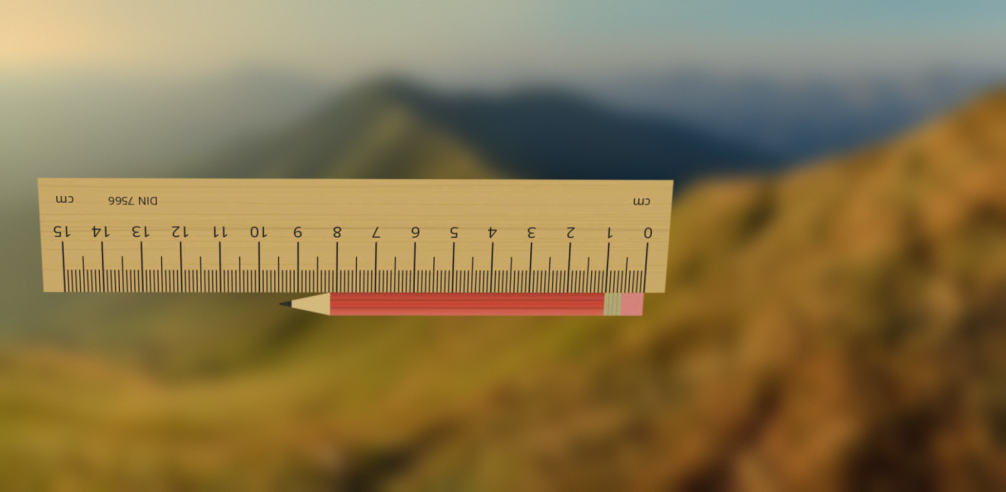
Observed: 9.5; cm
